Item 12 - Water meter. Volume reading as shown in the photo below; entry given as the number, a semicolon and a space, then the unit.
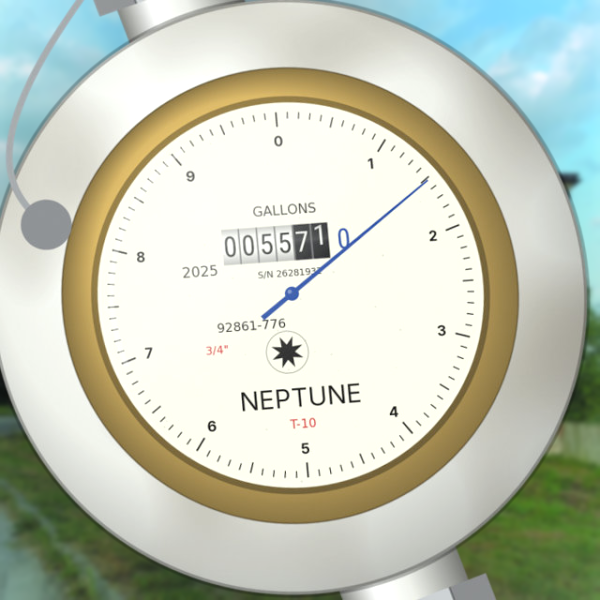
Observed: 55711.5; gal
